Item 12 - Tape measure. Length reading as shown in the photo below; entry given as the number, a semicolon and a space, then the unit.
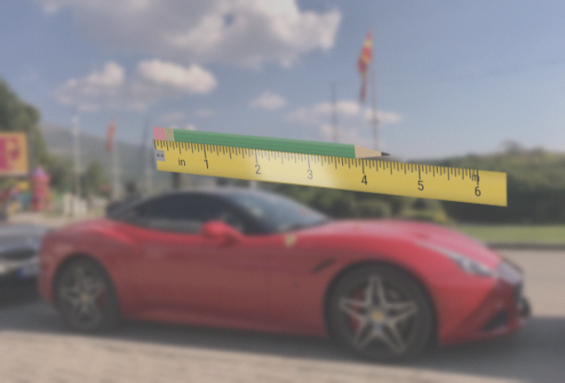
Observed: 4.5; in
